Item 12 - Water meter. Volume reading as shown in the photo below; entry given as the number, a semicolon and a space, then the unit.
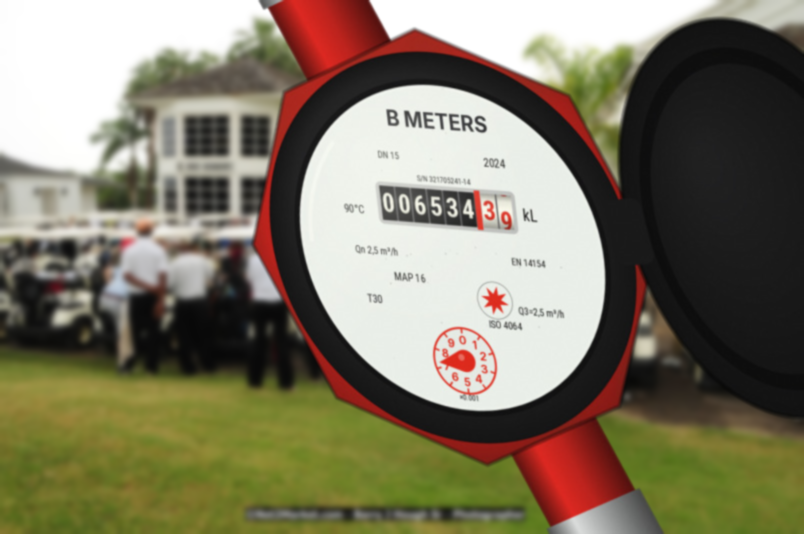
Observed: 6534.387; kL
